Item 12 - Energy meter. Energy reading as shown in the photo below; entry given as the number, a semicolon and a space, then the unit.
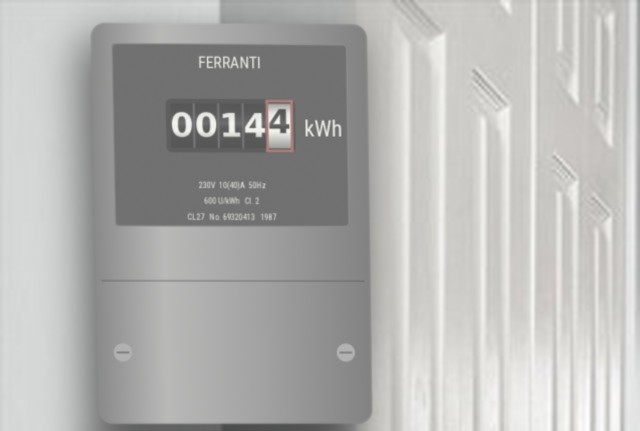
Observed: 14.4; kWh
